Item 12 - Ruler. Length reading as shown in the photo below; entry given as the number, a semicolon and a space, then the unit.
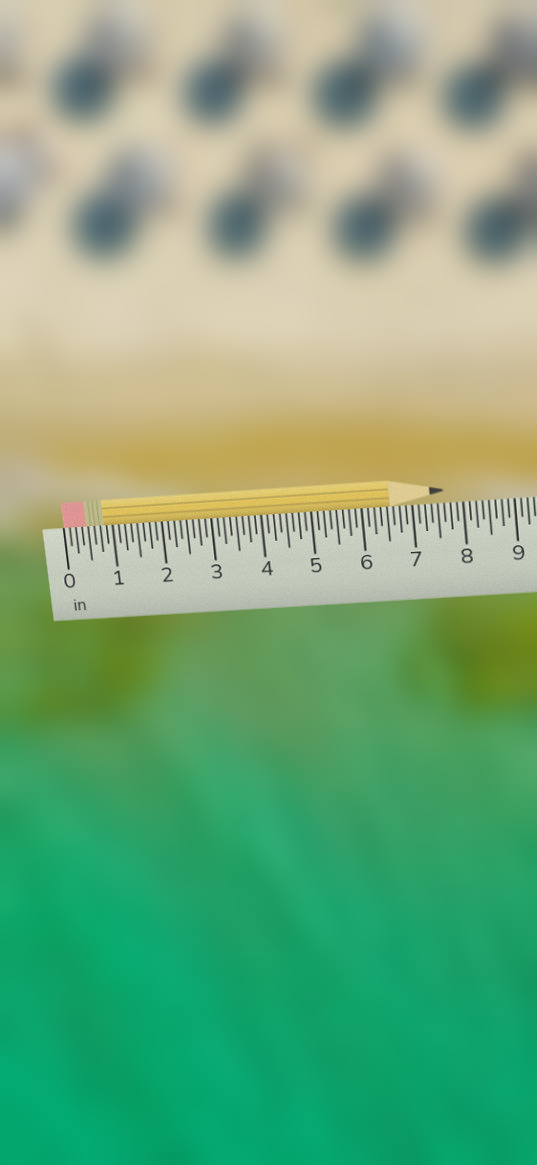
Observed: 7.625; in
